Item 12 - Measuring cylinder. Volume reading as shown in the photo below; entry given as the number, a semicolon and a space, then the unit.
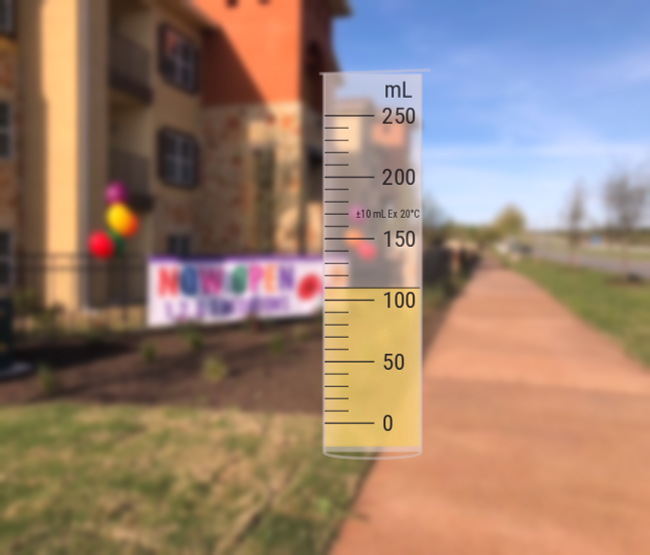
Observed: 110; mL
